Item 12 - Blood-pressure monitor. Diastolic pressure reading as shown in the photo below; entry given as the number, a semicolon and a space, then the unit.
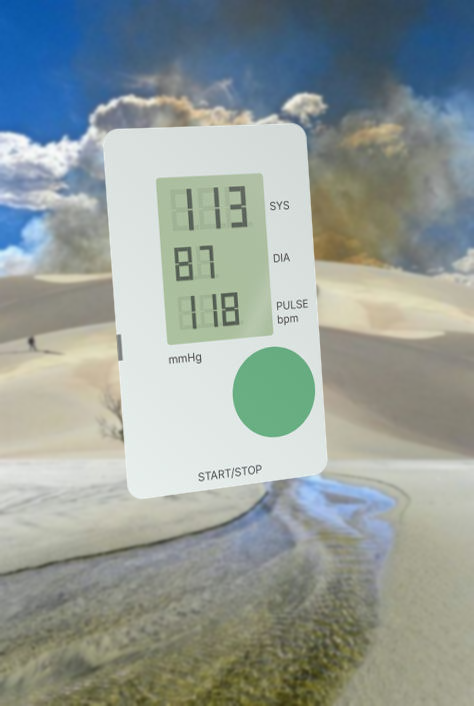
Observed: 87; mmHg
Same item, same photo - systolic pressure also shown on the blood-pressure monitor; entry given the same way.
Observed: 113; mmHg
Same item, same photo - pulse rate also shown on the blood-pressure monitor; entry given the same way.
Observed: 118; bpm
